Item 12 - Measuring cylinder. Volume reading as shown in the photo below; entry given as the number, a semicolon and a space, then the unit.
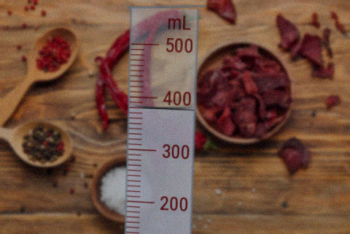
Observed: 380; mL
